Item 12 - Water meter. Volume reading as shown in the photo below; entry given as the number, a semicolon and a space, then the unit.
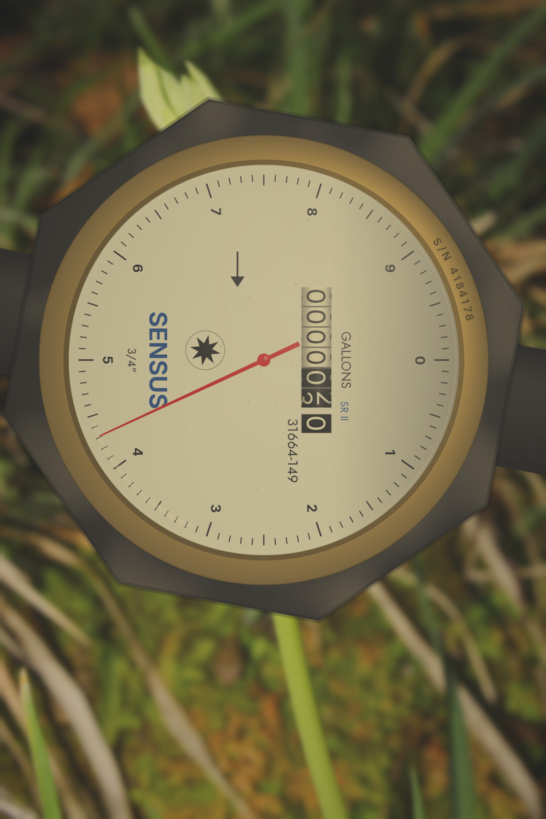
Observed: 24.3; gal
